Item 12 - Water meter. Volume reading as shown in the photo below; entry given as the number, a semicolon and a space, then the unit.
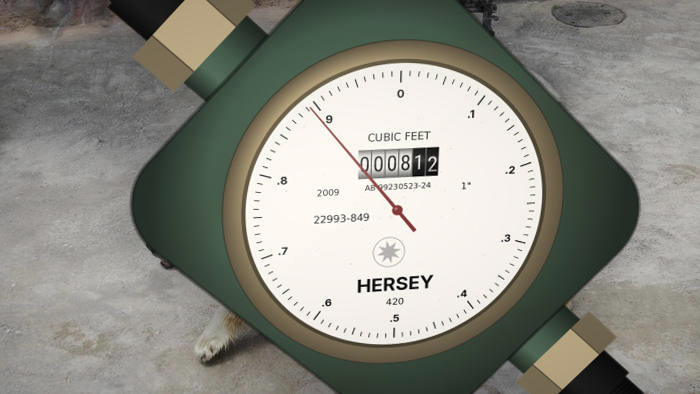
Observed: 811.89; ft³
